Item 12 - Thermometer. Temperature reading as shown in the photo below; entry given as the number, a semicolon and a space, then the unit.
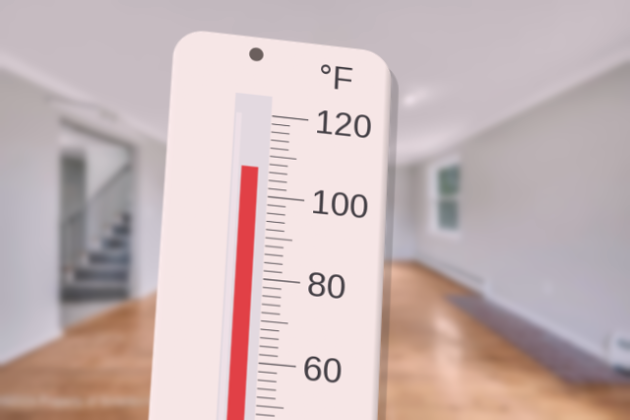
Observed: 107; °F
